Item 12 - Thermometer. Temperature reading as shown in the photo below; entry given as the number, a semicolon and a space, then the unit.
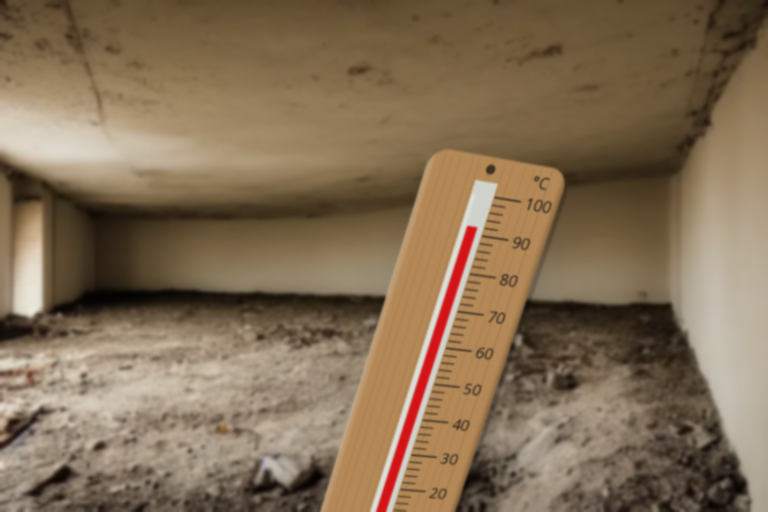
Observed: 92; °C
